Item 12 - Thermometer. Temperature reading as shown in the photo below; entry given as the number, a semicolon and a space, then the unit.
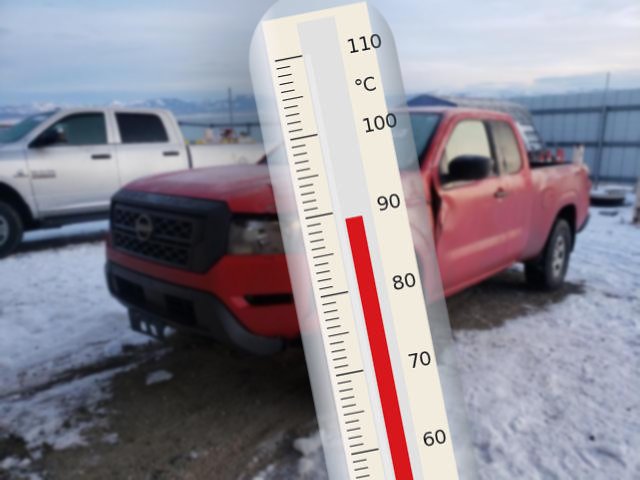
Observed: 89; °C
